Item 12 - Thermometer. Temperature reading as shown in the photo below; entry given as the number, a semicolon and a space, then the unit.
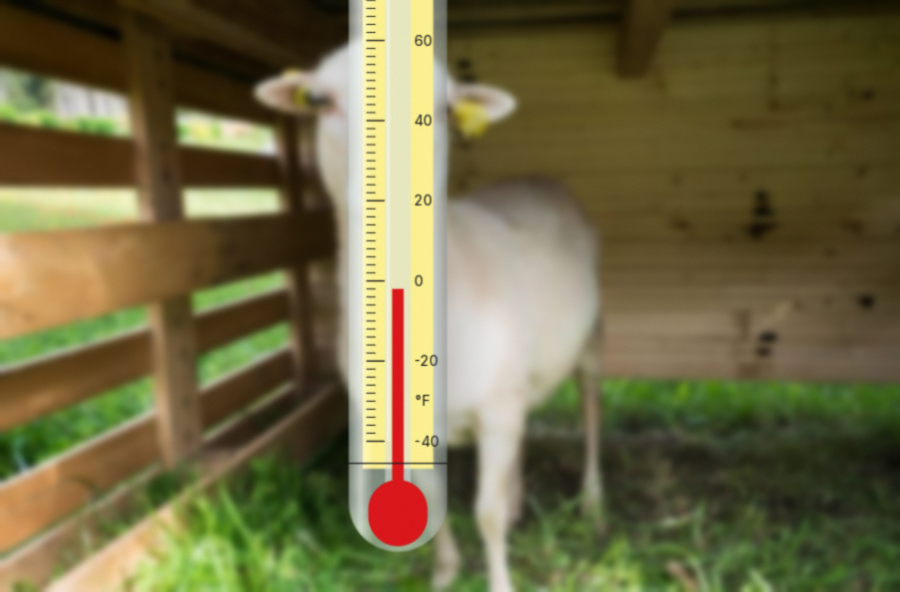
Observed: -2; °F
